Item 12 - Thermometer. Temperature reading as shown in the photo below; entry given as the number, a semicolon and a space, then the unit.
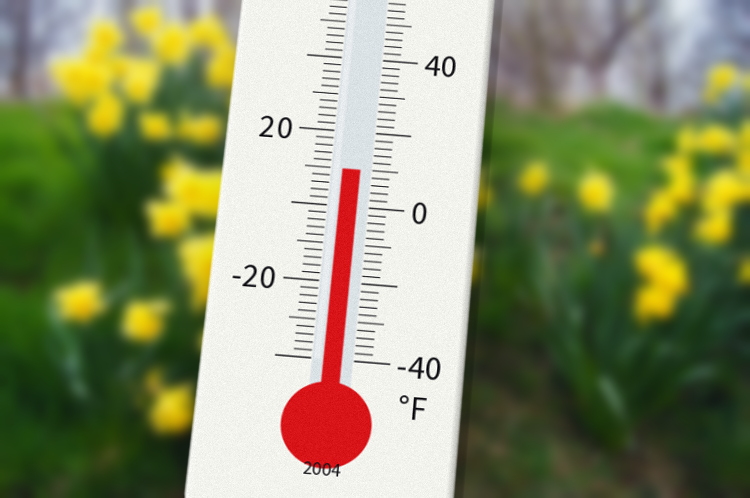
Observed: 10; °F
